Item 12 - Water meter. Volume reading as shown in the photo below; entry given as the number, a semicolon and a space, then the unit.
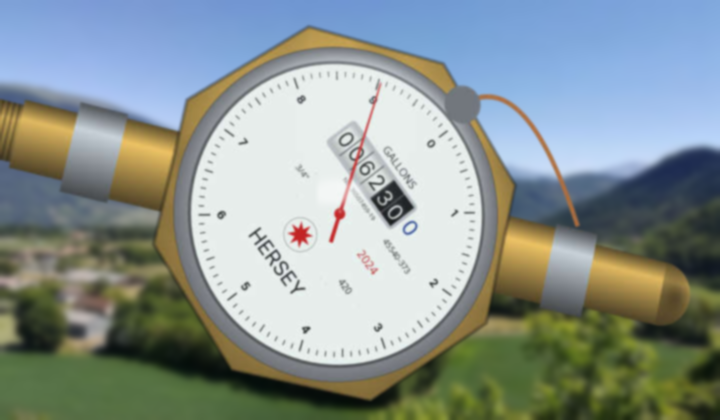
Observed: 62299.0; gal
